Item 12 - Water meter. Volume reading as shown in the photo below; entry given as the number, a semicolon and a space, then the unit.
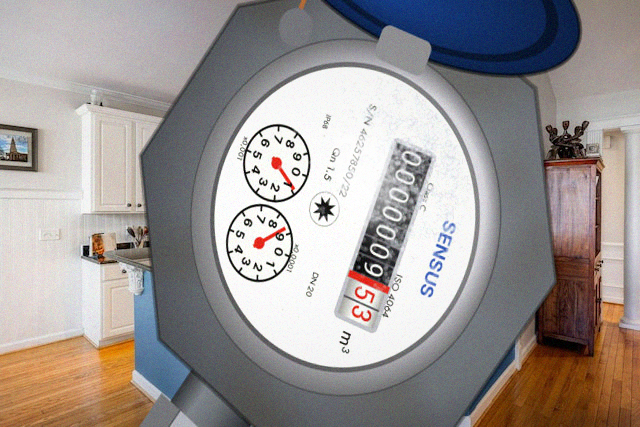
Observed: 9.5308; m³
